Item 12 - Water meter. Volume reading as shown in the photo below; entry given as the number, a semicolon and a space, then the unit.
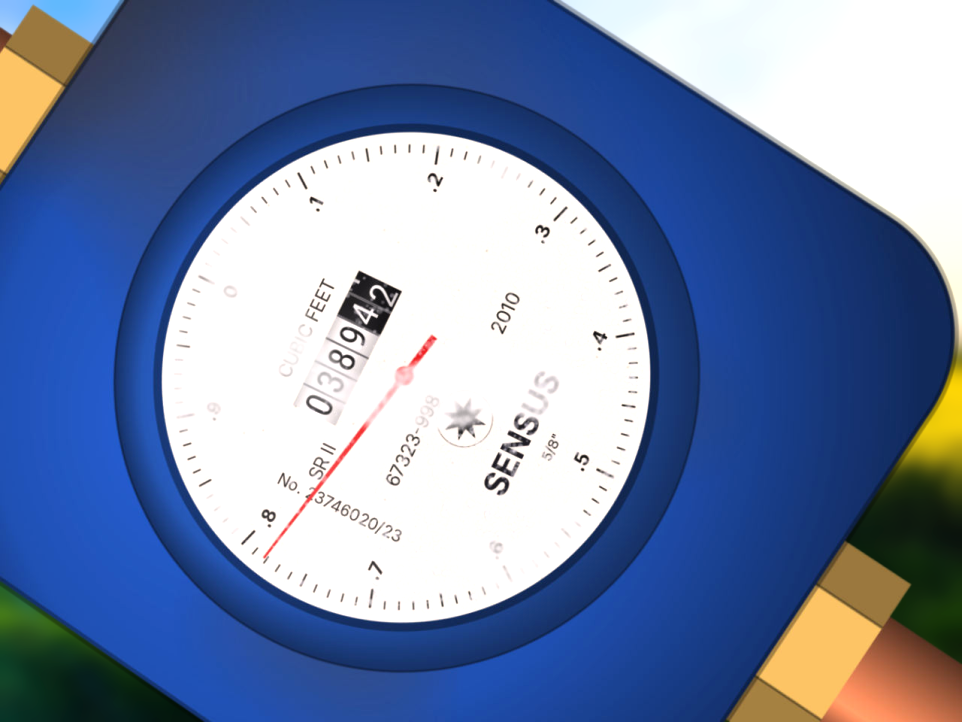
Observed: 38941.78; ft³
